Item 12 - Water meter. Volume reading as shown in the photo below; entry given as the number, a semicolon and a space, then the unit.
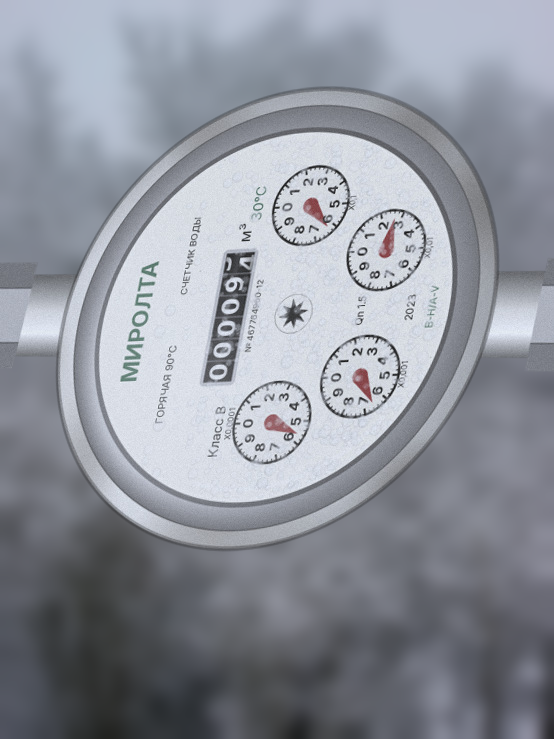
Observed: 93.6265; m³
